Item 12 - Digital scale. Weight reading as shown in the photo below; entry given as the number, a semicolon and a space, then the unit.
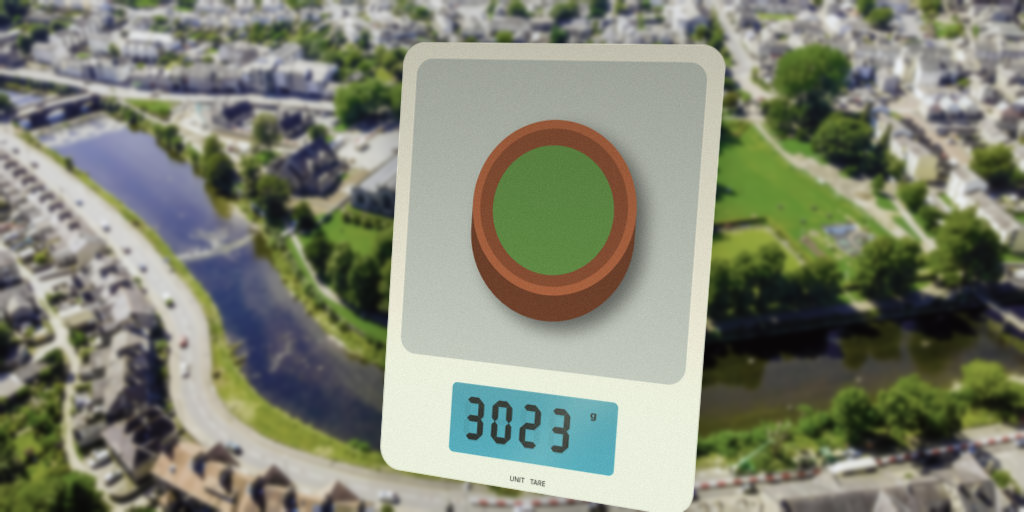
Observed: 3023; g
